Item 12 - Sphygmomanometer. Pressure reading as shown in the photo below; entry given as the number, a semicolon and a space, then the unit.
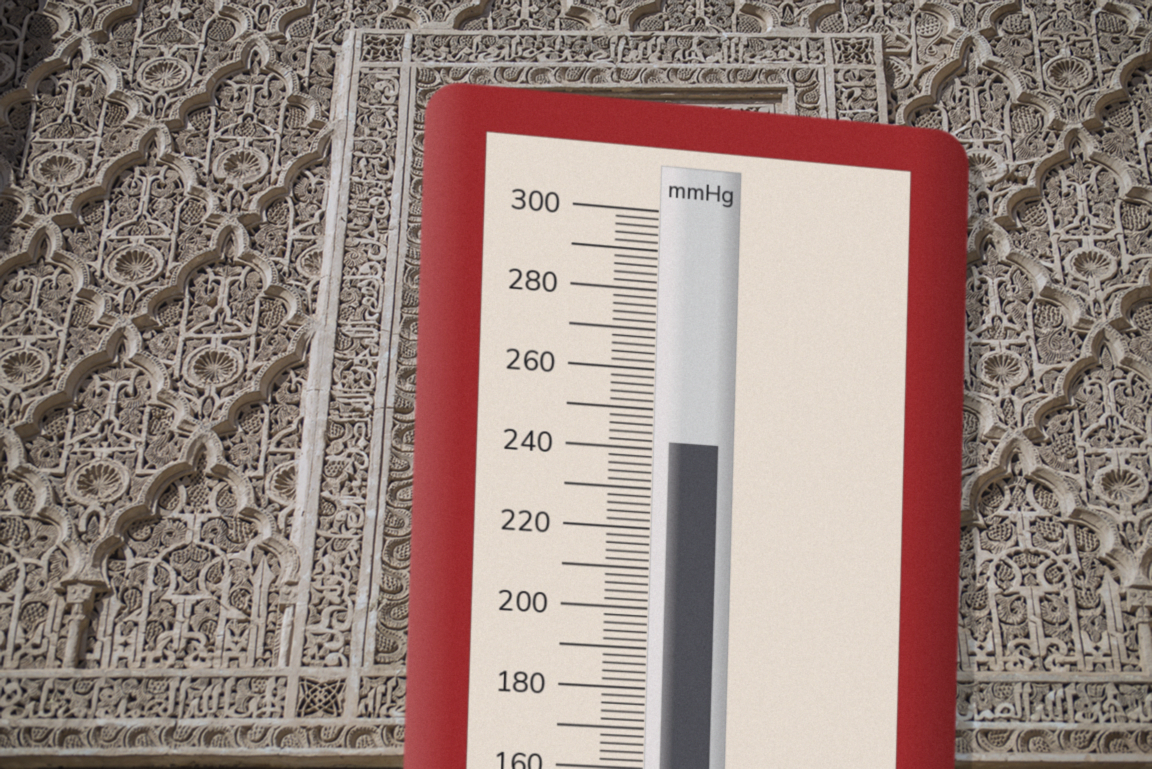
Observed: 242; mmHg
